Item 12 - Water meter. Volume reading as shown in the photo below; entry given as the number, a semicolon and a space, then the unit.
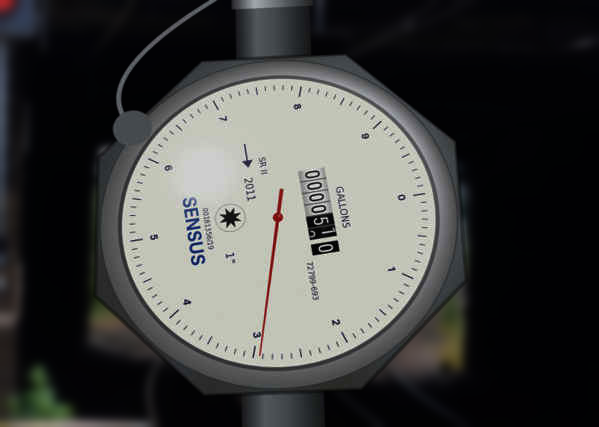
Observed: 512.9; gal
